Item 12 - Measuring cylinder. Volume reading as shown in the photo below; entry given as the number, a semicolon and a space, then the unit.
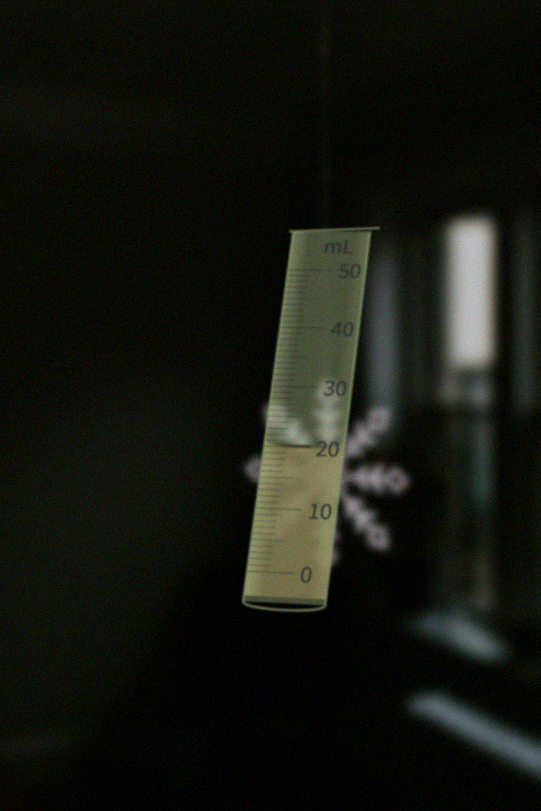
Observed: 20; mL
